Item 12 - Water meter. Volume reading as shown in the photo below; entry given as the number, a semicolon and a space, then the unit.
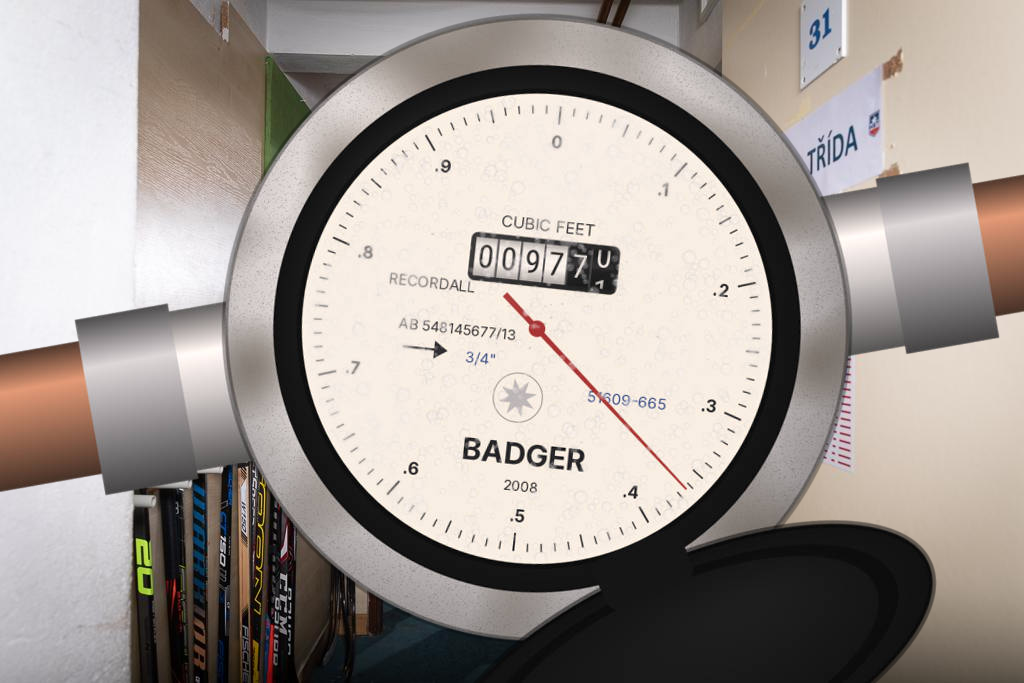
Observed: 9770.36; ft³
